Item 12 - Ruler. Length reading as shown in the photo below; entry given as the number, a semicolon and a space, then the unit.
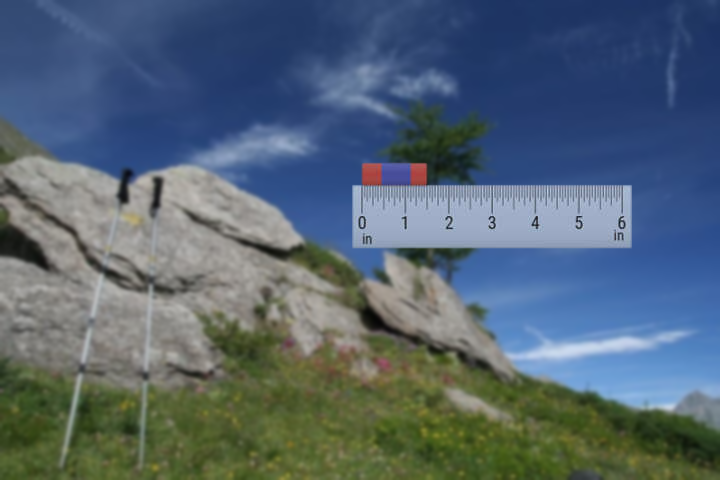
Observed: 1.5; in
